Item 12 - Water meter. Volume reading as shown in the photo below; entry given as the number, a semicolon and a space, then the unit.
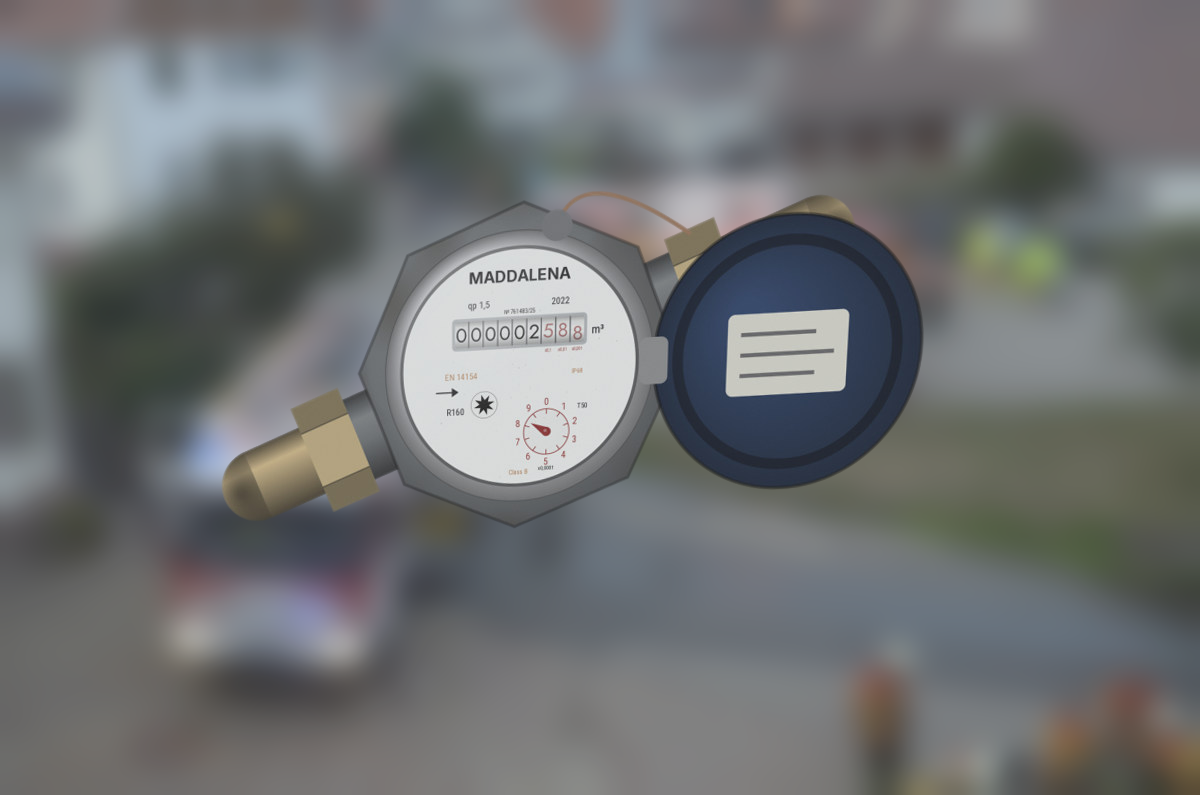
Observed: 2.5878; m³
